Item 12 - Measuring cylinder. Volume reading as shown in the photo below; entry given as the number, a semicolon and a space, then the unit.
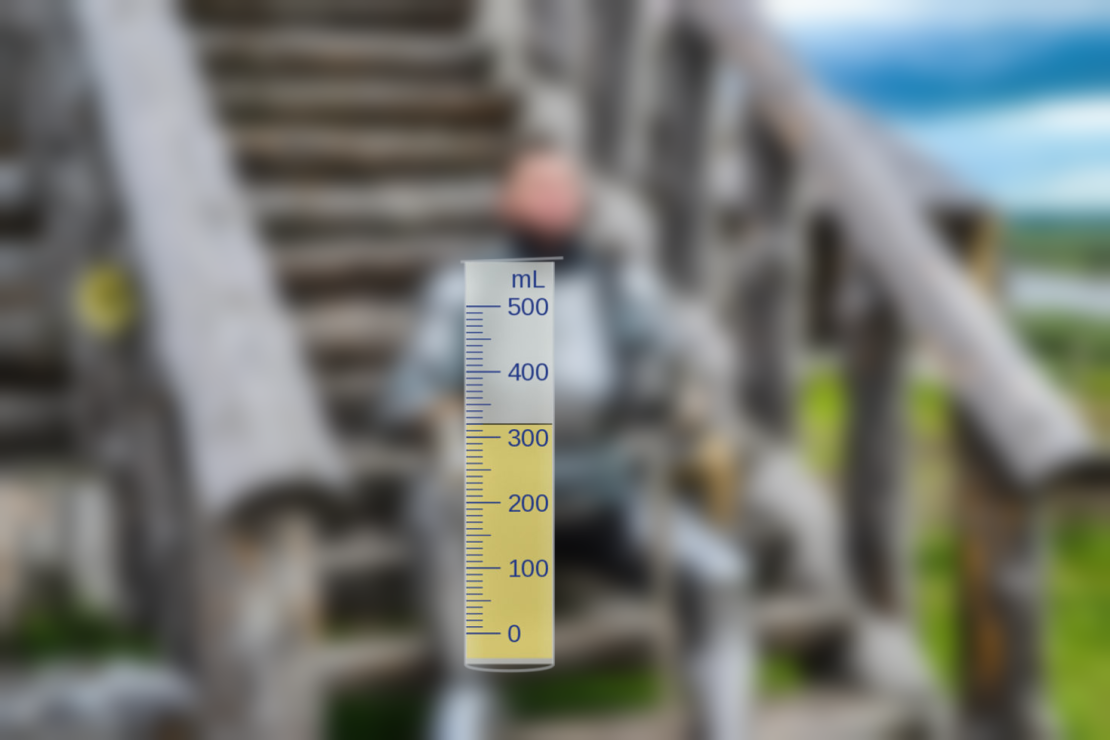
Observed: 320; mL
